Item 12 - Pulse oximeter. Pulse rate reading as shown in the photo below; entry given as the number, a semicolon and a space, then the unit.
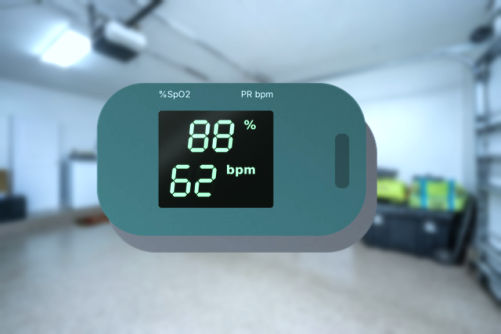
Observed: 62; bpm
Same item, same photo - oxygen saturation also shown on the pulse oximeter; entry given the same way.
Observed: 88; %
